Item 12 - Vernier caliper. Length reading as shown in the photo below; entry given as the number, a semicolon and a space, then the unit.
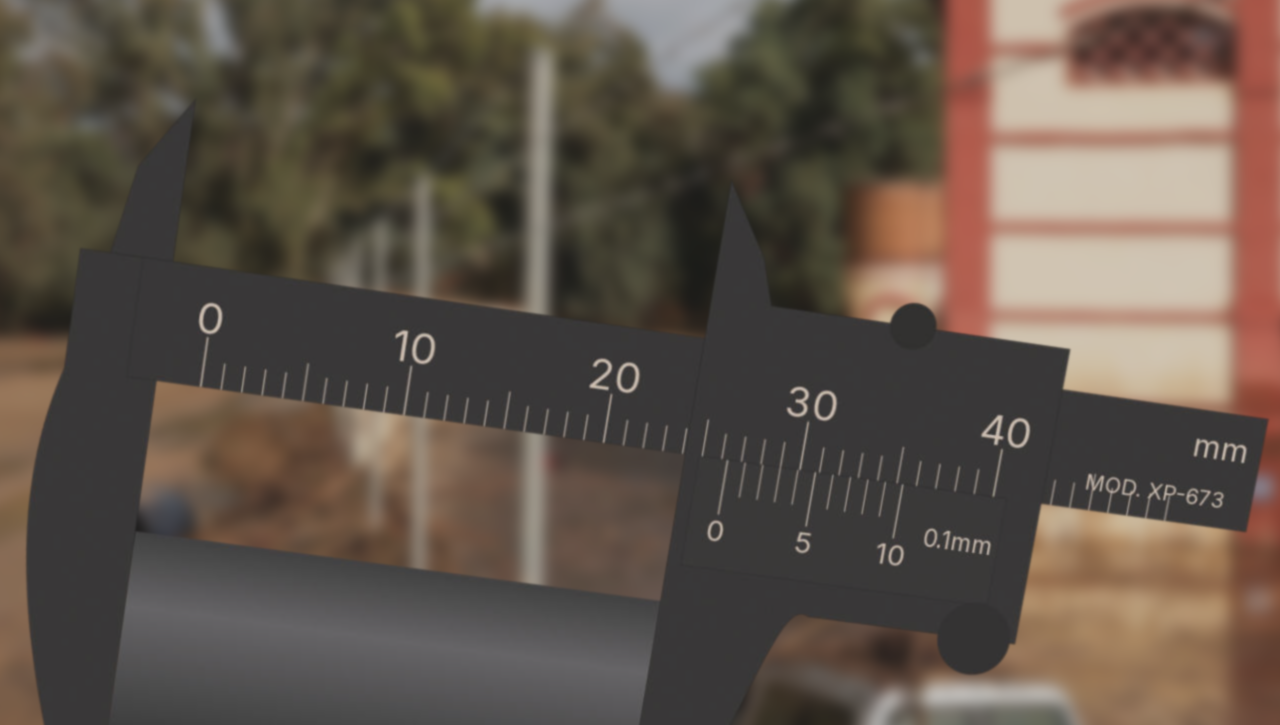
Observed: 26.3; mm
